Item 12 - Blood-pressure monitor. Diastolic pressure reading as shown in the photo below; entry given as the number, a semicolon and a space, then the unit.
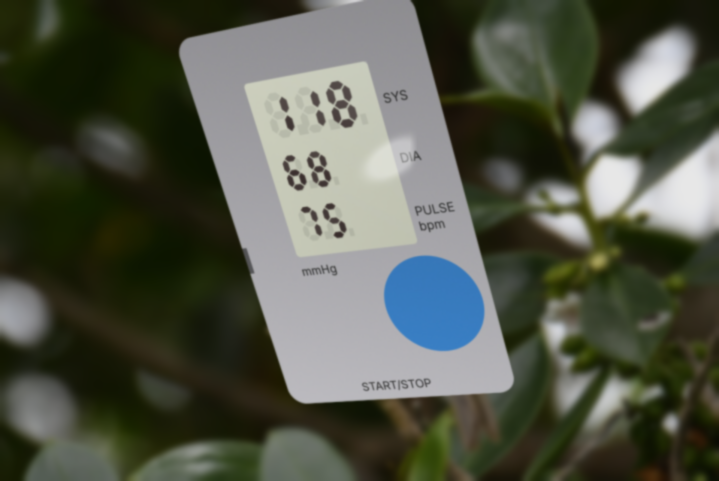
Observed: 68; mmHg
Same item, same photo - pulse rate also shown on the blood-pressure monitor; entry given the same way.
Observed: 75; bpm
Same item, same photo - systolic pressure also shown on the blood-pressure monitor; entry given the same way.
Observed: 118; mmHg
